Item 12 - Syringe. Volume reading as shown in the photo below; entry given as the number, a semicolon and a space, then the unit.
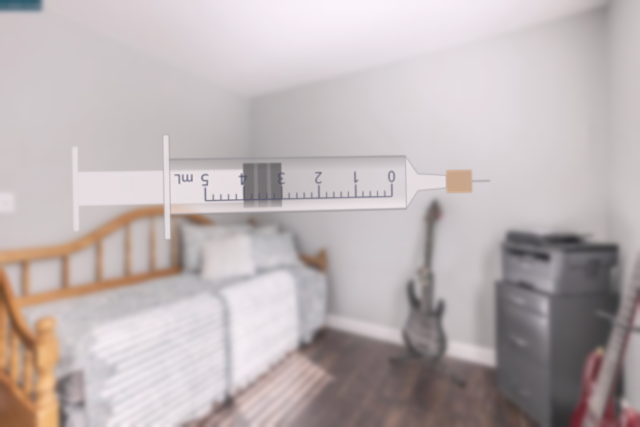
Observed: 3; mL
